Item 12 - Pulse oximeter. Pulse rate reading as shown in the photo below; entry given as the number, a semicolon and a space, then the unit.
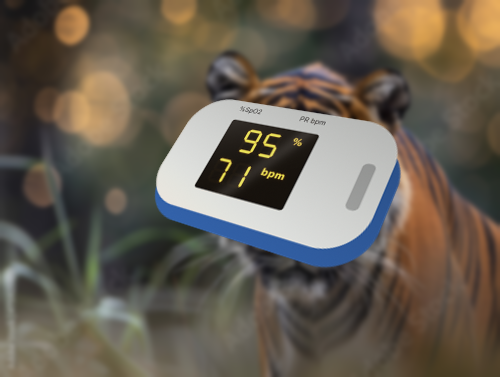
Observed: 71; bpm
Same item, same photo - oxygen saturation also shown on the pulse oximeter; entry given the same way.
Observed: 95; %
